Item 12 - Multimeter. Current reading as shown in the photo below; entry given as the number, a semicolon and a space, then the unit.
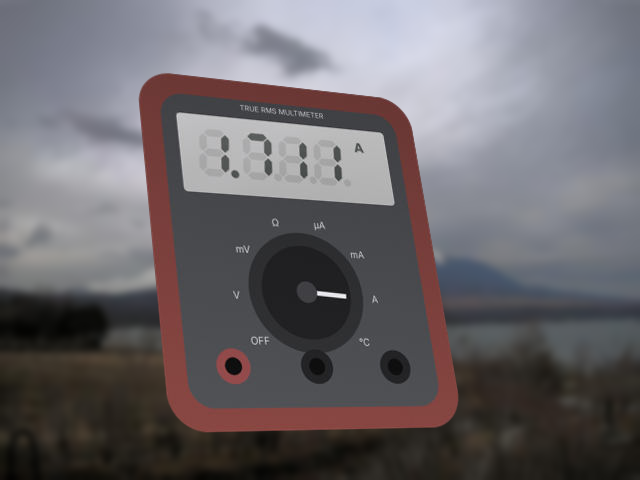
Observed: 1.711; A
